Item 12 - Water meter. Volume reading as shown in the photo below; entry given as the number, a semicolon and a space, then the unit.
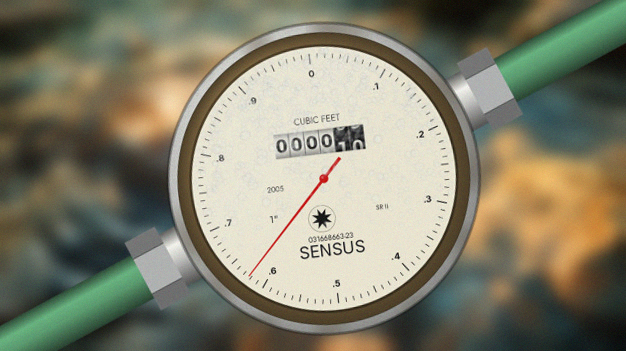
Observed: 9.62; ft³
